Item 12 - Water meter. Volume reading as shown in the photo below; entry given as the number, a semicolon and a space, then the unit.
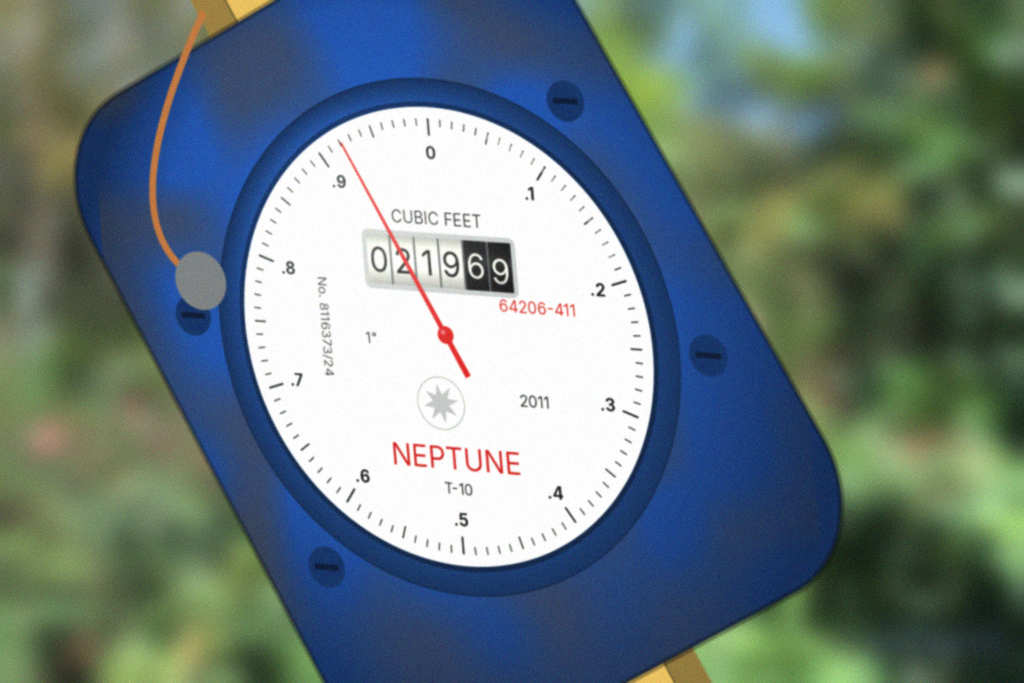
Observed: 21968.92; ft³
